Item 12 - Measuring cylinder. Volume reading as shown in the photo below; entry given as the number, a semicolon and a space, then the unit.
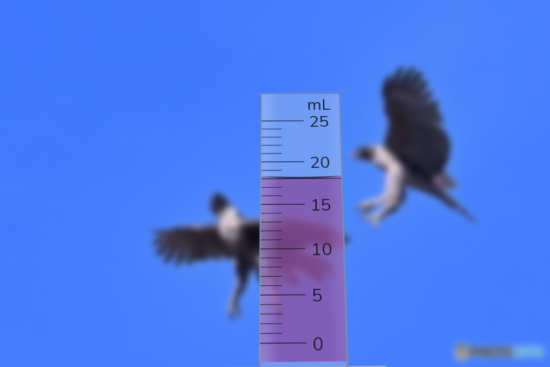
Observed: 18; mL
